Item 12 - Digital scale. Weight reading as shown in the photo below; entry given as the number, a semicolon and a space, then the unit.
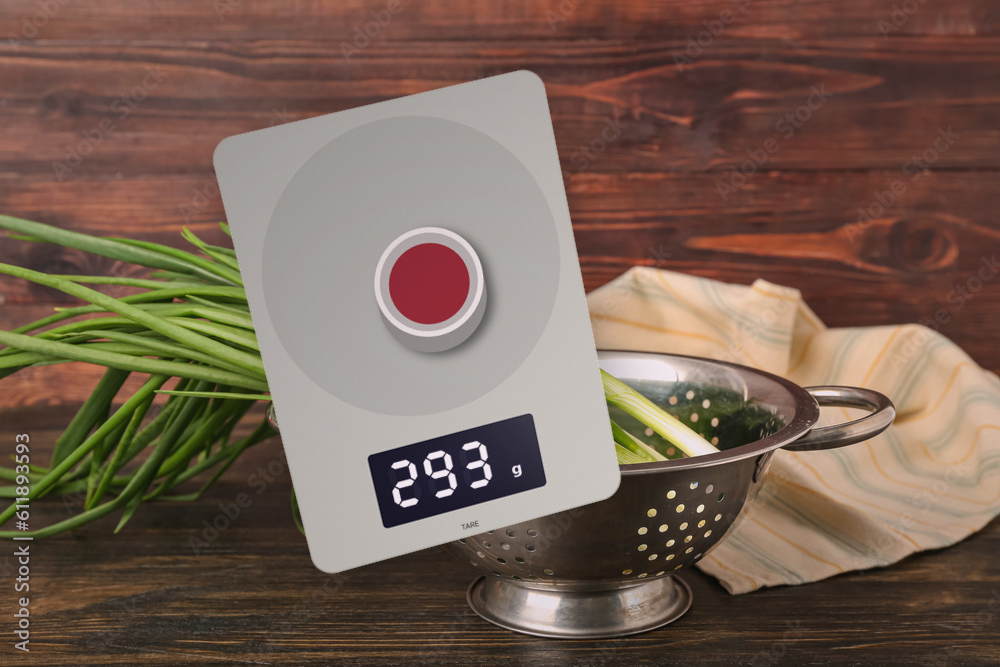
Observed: 293; g
